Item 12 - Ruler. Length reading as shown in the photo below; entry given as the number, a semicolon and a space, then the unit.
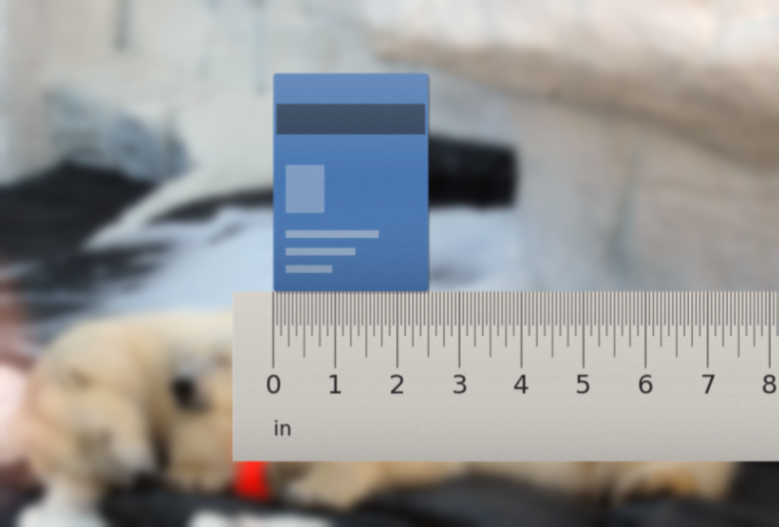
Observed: 2.5; in
